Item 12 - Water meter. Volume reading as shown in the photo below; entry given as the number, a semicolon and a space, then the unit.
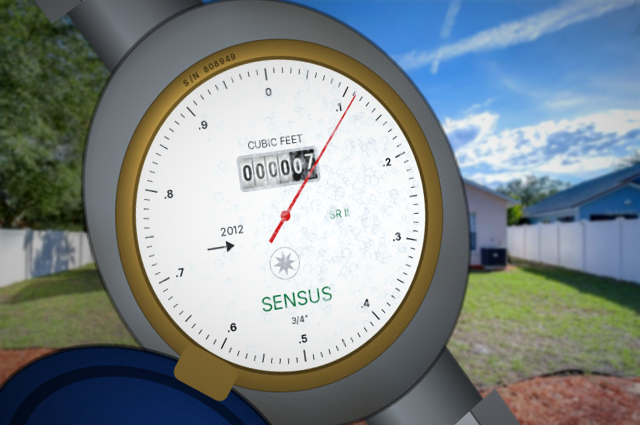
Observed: 7.11; ft³
